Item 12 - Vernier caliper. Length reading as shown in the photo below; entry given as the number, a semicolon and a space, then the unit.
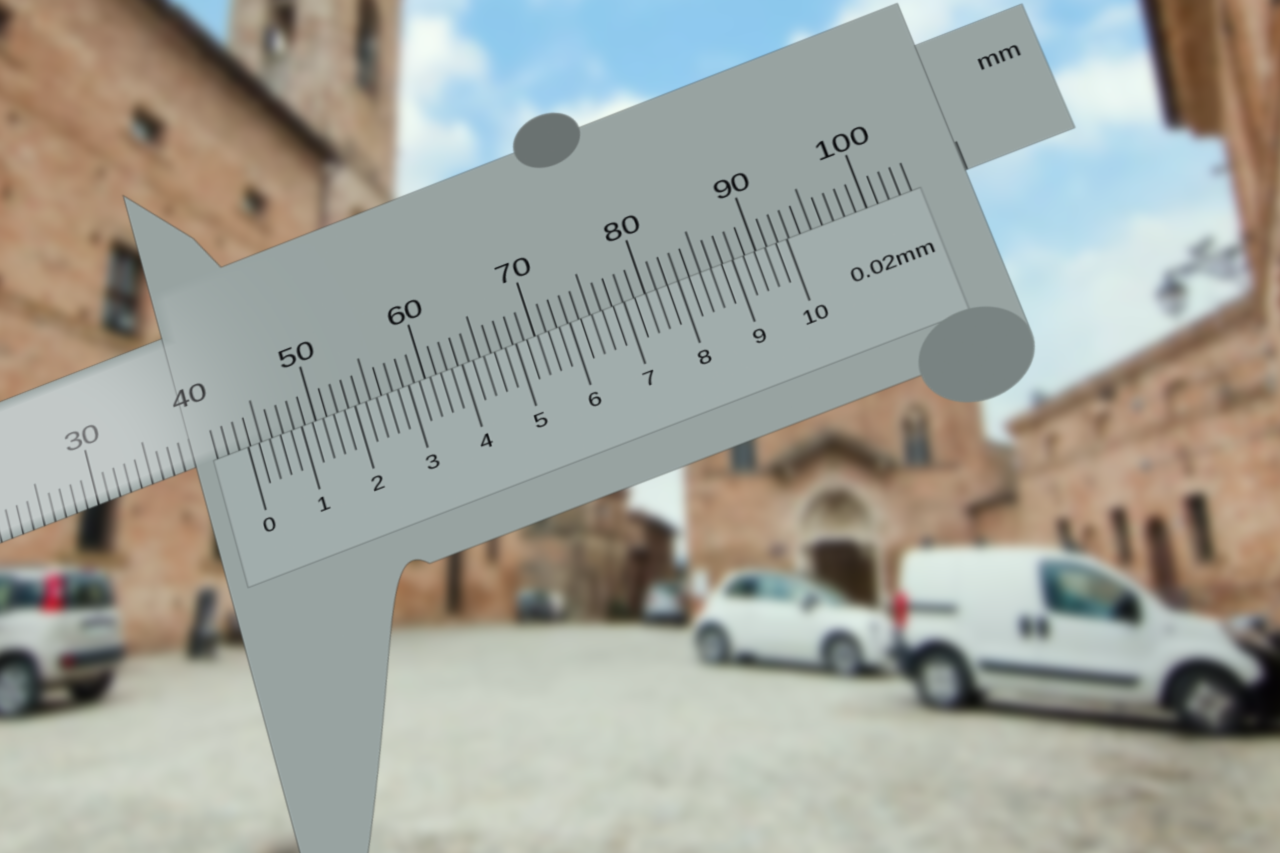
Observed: 43.8; mm
